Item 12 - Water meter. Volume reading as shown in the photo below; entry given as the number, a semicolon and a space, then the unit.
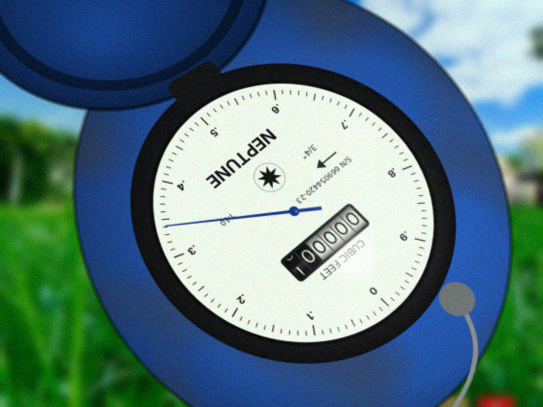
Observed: 1.34; ft³
